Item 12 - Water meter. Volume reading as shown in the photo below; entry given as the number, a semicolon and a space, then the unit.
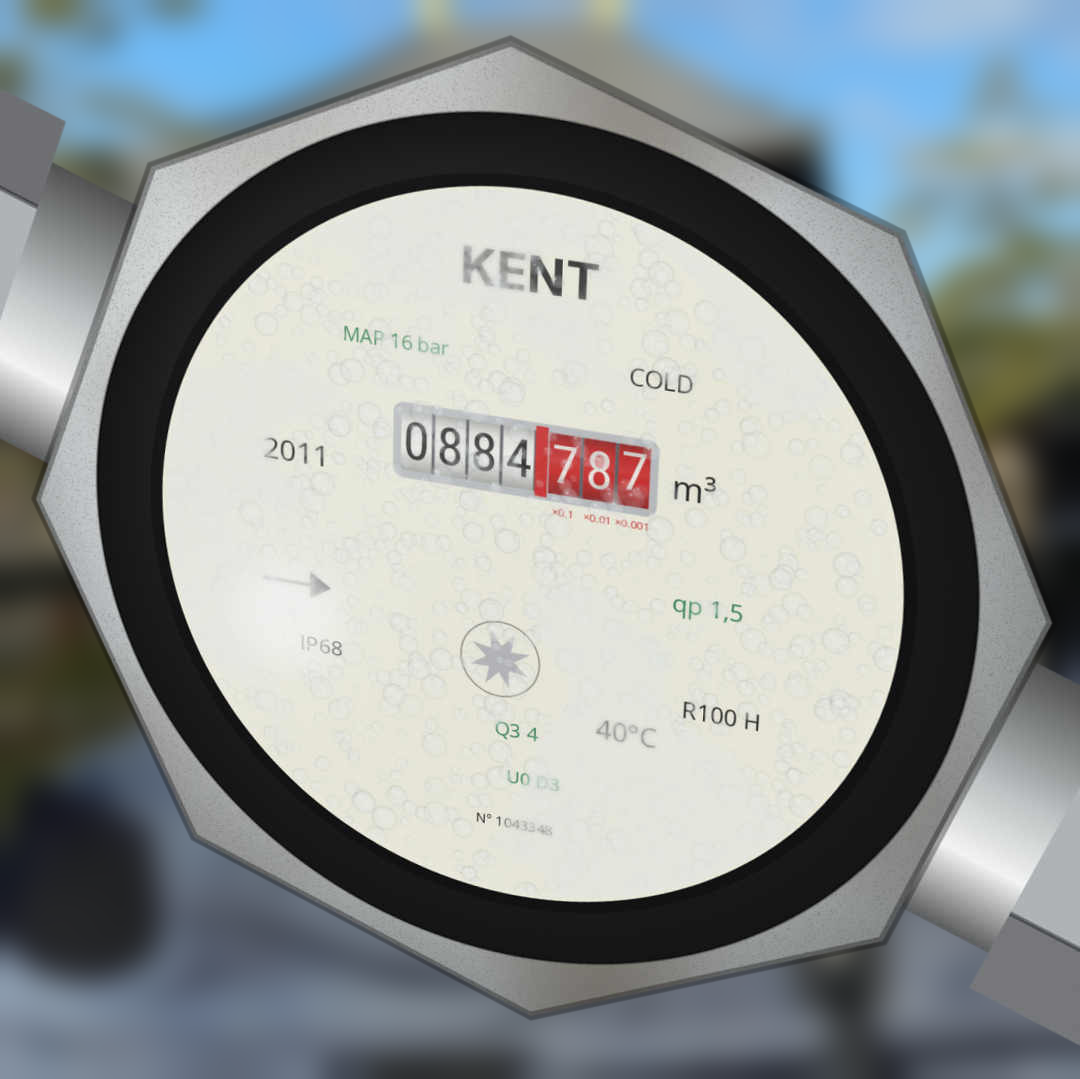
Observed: 884.787; m³
